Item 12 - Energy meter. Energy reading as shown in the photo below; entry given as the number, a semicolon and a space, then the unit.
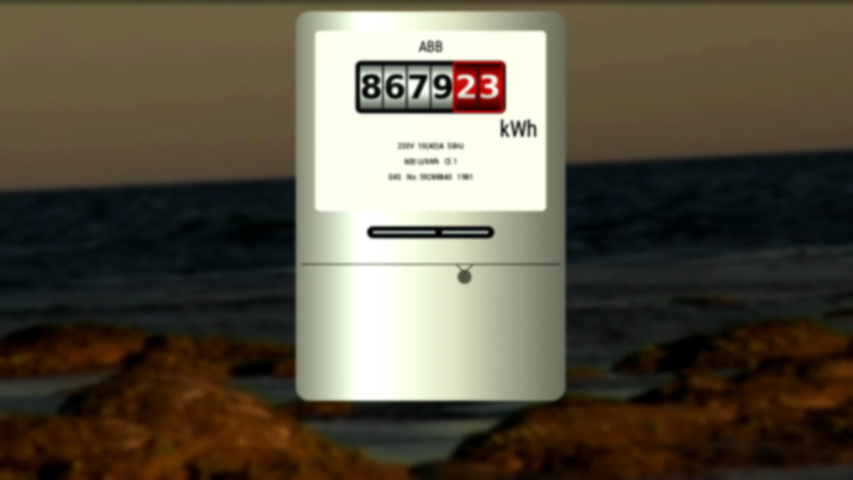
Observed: 8679.23; kWh
